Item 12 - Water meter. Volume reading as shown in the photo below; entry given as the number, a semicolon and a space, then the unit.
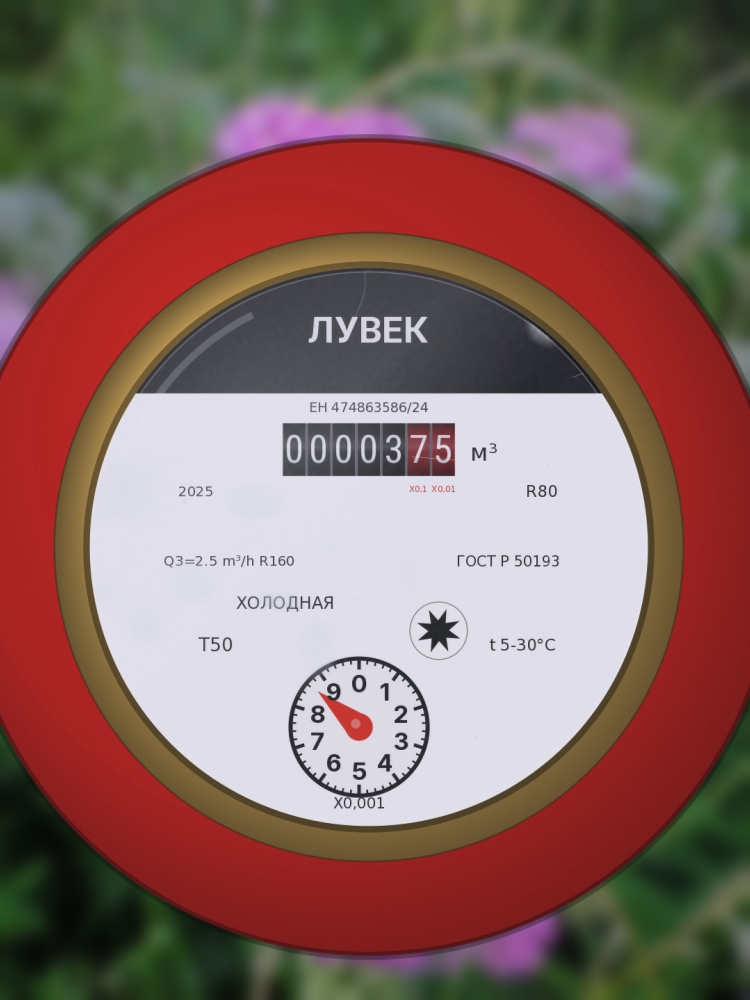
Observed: 3.758; m³
